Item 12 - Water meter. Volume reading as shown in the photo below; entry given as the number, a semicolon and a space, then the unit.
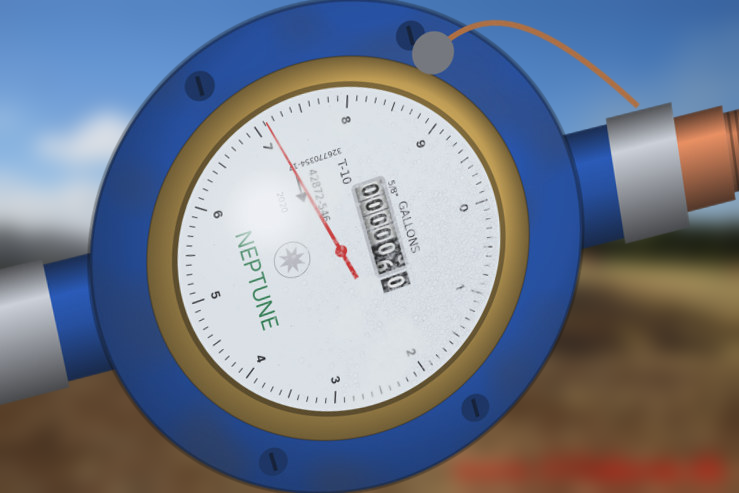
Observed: 57.1; gal
